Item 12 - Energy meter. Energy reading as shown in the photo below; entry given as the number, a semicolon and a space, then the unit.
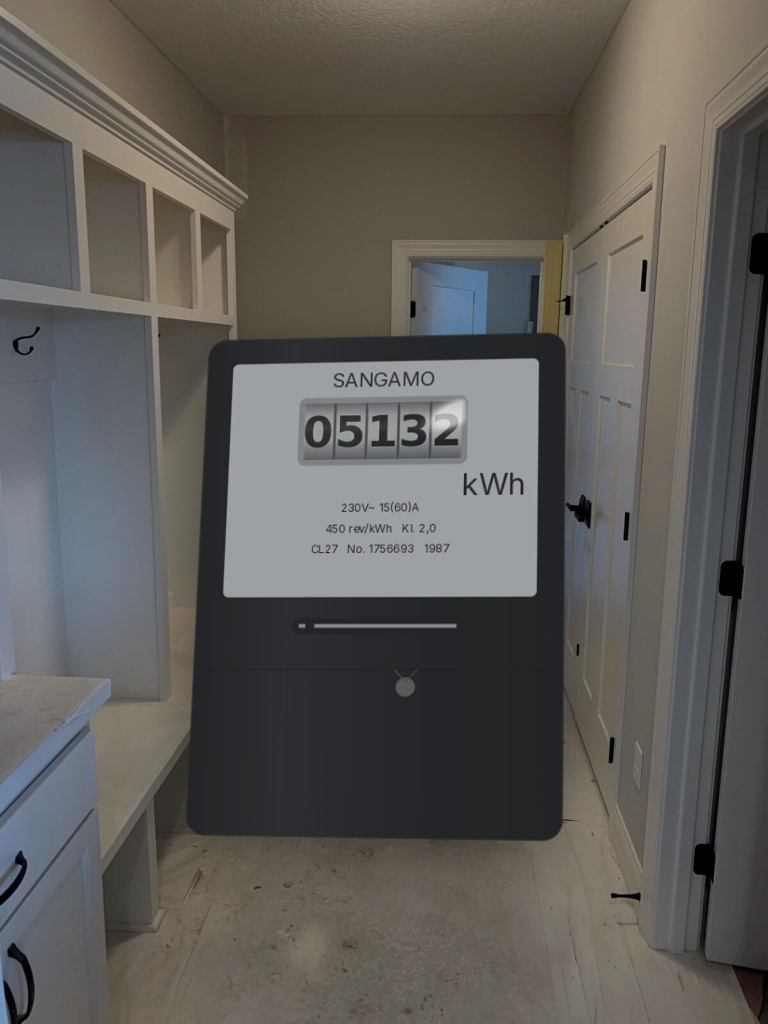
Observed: 5132; kWh
